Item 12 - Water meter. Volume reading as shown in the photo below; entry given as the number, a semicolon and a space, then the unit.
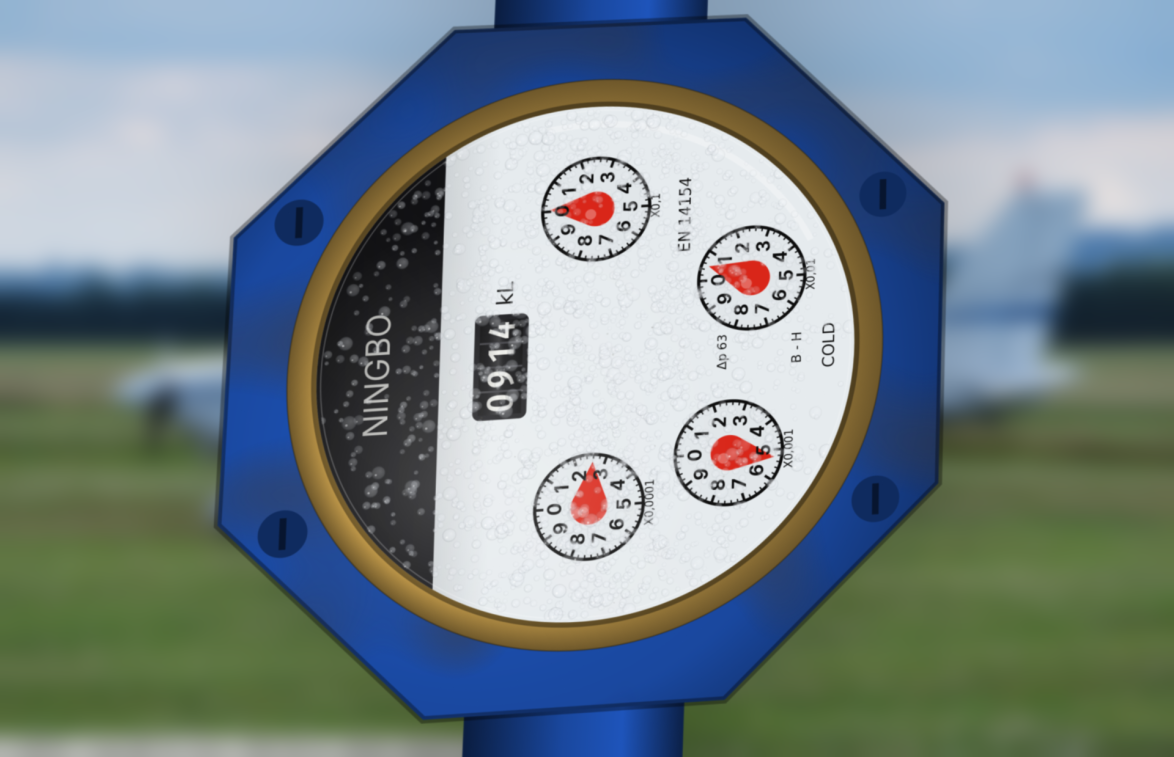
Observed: 914.0052; kL
